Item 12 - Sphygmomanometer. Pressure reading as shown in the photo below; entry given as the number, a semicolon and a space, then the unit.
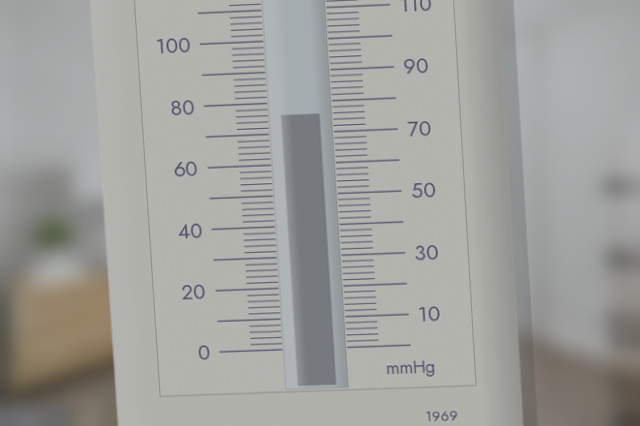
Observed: 76; mmHg
